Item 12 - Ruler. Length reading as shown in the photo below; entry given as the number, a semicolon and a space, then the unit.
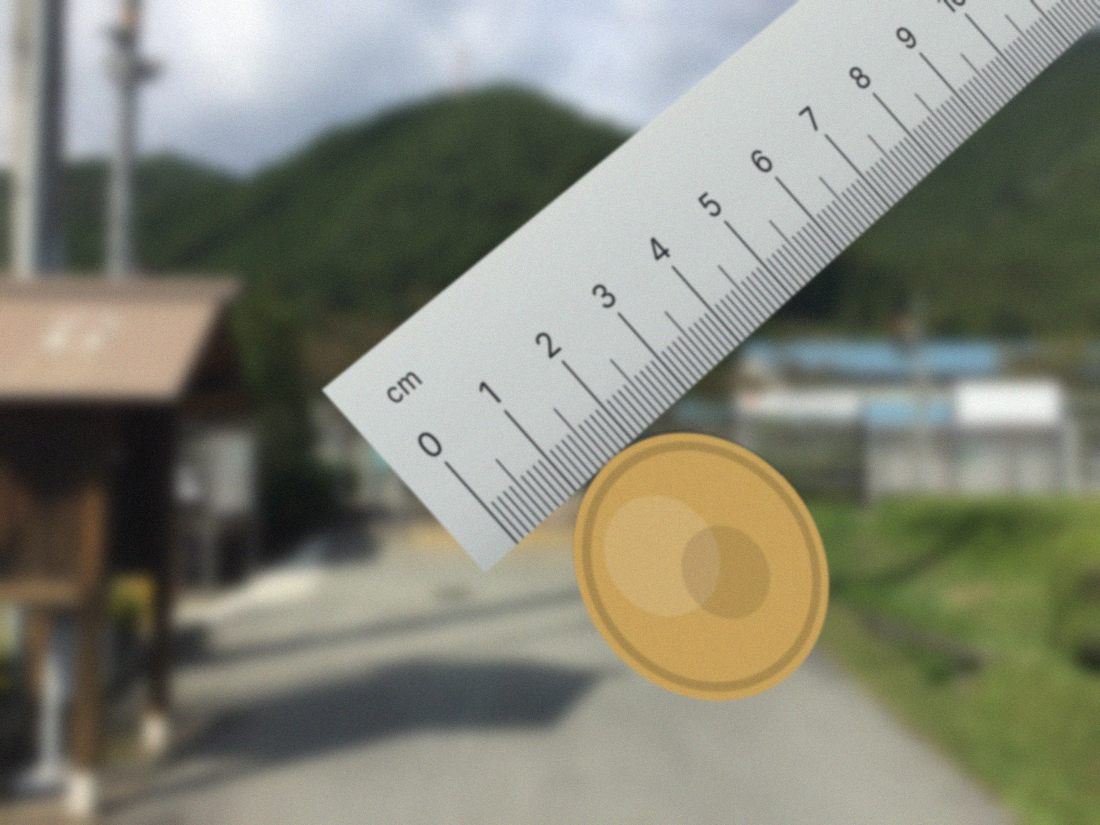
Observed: 3.2; cm
